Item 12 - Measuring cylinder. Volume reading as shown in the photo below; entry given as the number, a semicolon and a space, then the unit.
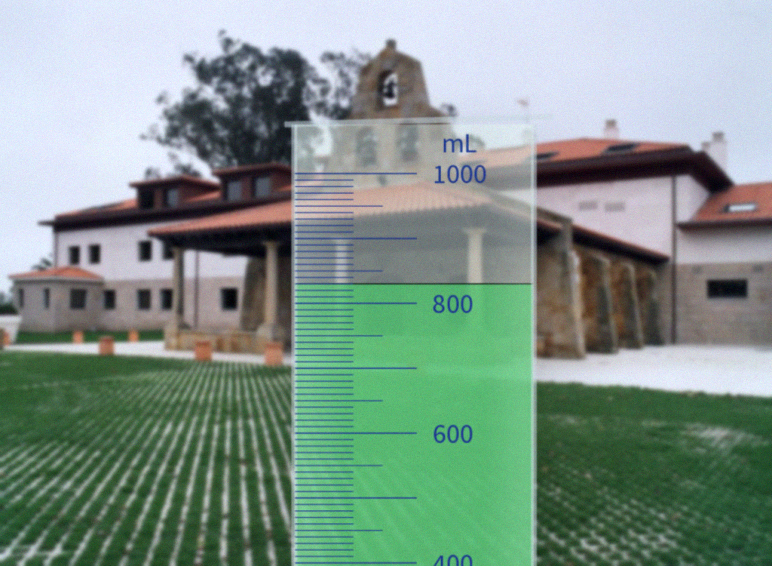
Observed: 830; mL
